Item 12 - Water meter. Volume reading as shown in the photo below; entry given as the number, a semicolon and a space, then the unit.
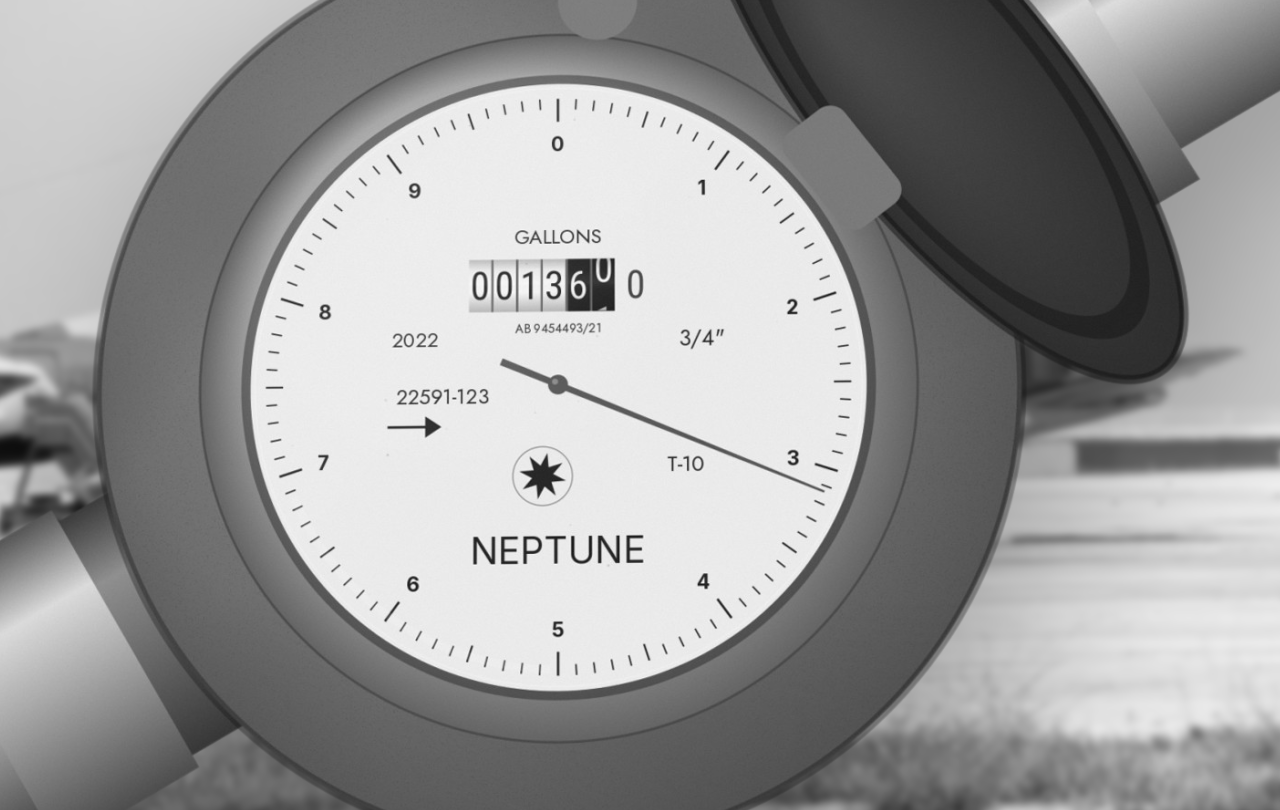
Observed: 13603.1; gal
